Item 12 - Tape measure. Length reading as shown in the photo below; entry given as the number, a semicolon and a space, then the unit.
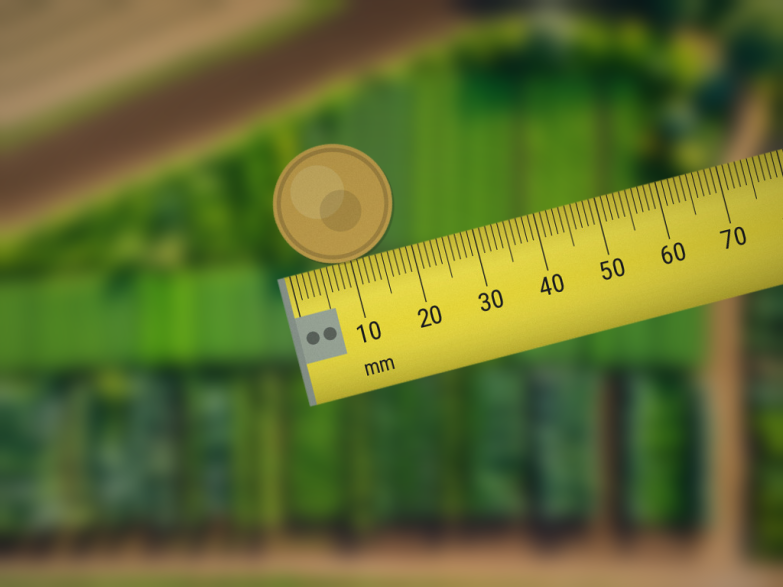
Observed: 19; mm
